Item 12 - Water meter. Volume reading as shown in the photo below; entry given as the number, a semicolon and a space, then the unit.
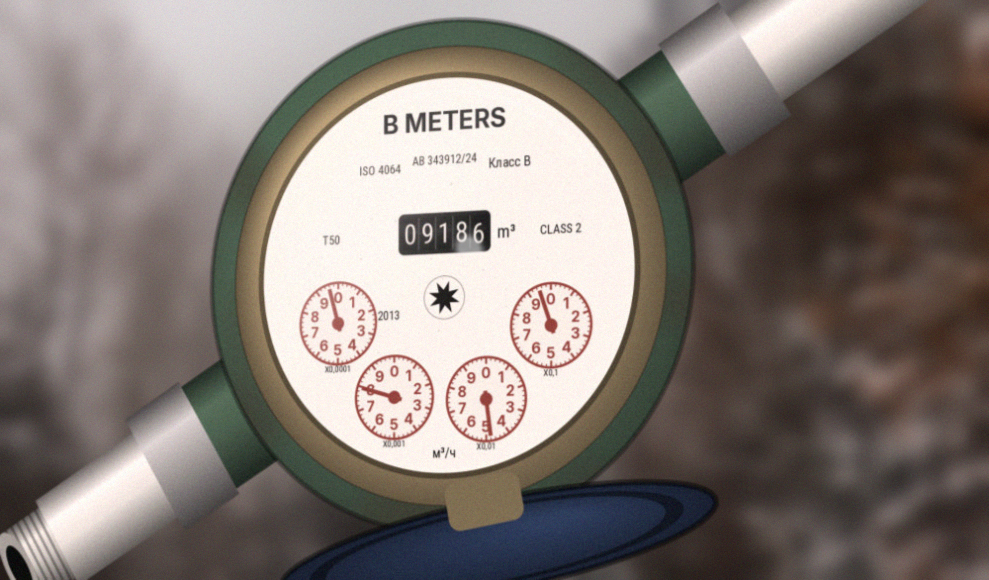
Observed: 9185.9479; m³
